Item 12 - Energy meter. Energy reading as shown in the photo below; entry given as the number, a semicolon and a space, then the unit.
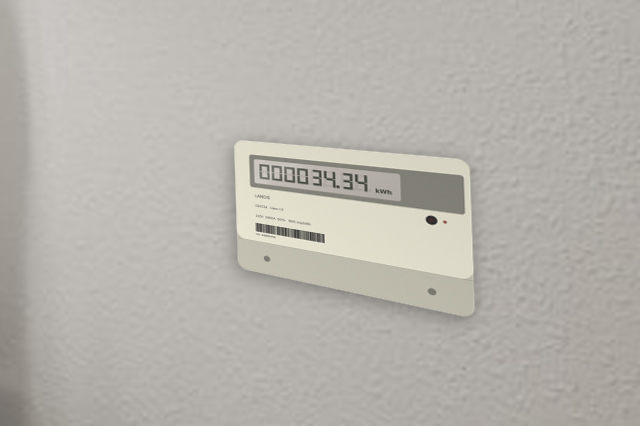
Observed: 34.34; kWh
